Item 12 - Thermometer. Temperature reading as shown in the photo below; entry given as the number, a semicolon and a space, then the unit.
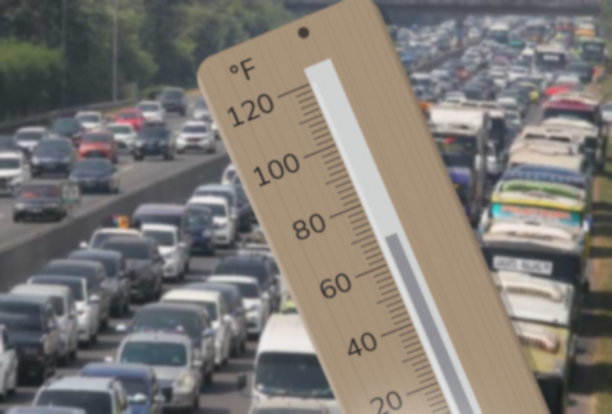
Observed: 68; °F
